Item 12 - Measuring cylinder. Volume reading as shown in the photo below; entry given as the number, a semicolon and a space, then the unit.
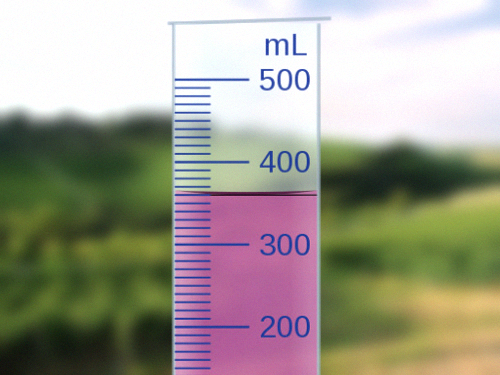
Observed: 360; mL
